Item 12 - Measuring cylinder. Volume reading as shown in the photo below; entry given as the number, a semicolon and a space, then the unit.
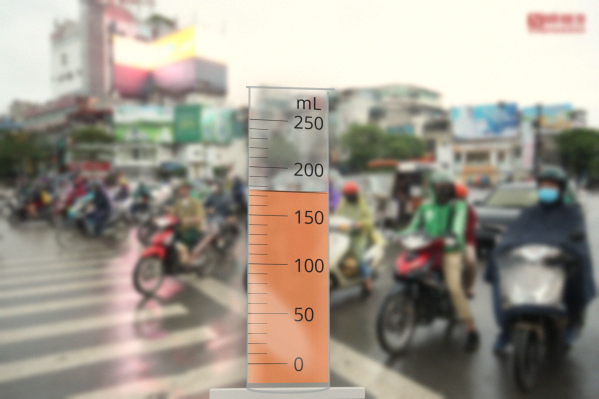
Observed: 175; mL
